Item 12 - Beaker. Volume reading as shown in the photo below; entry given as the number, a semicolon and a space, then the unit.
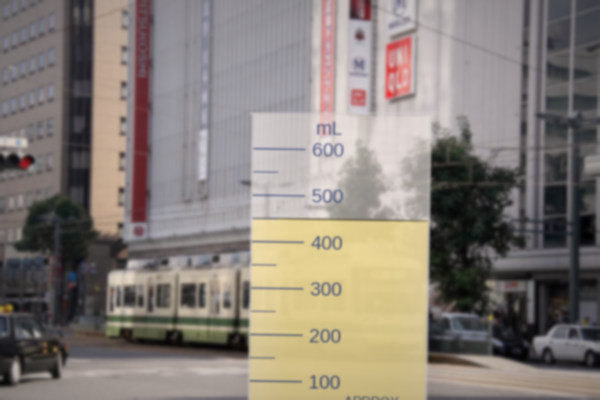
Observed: 450; mL
